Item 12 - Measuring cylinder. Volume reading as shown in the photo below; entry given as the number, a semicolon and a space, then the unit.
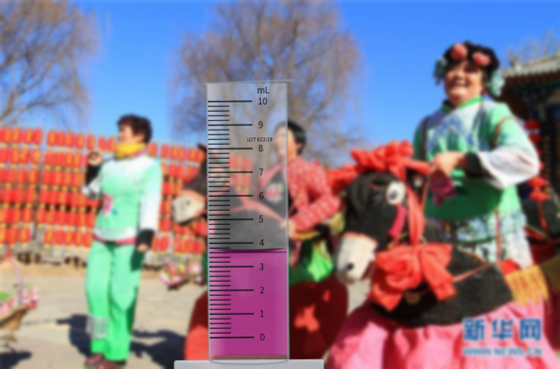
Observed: 3.6; mL
